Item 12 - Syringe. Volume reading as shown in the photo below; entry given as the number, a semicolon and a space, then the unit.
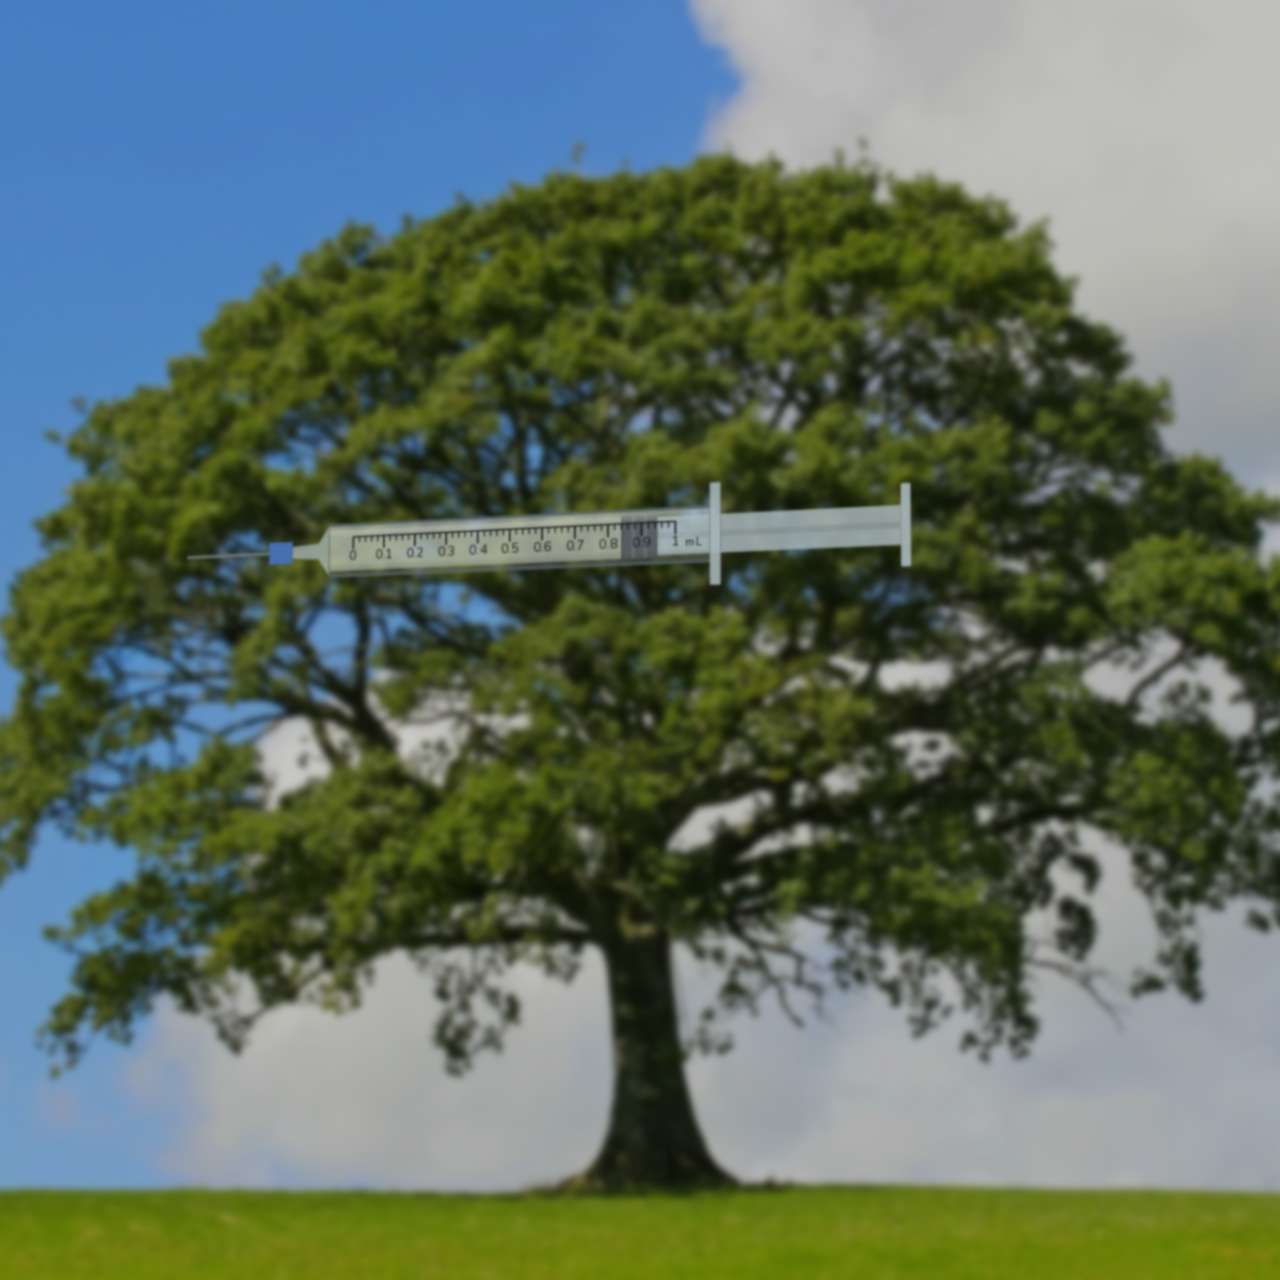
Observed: 0.84; mL
